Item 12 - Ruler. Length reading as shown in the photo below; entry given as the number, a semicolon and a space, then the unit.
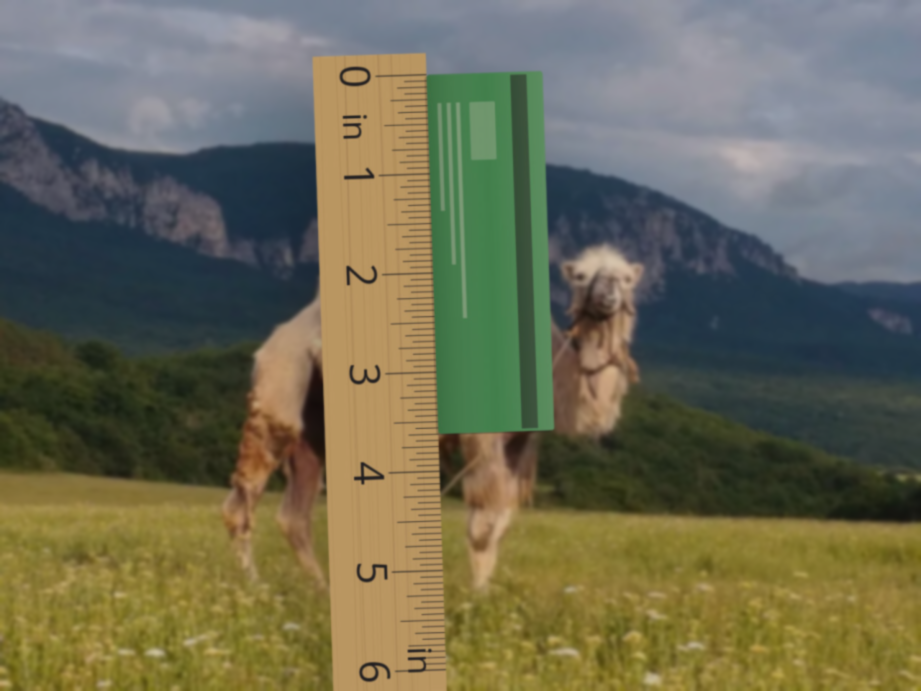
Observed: 3.625; in
